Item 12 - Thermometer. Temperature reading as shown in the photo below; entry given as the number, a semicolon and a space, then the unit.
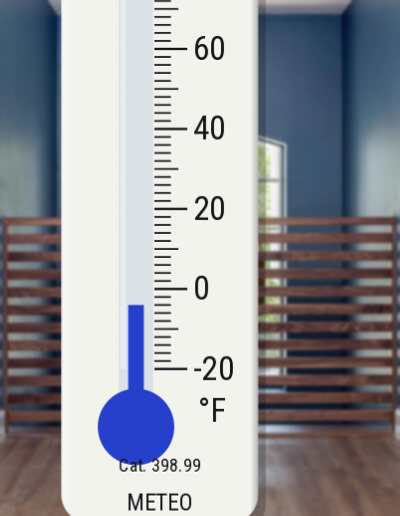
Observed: -4; °F
